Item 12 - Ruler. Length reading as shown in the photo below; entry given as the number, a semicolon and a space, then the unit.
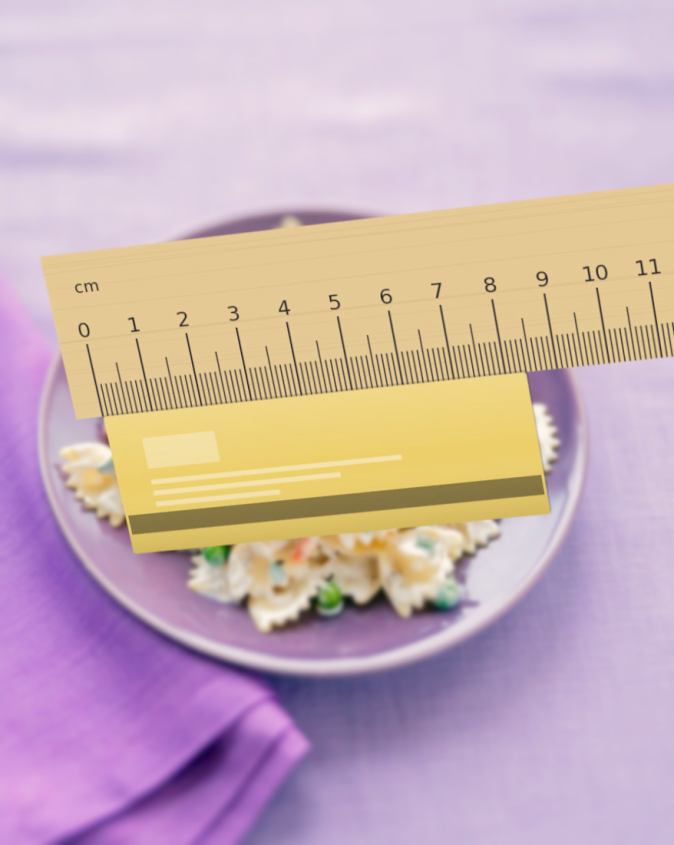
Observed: 8.4; cm
